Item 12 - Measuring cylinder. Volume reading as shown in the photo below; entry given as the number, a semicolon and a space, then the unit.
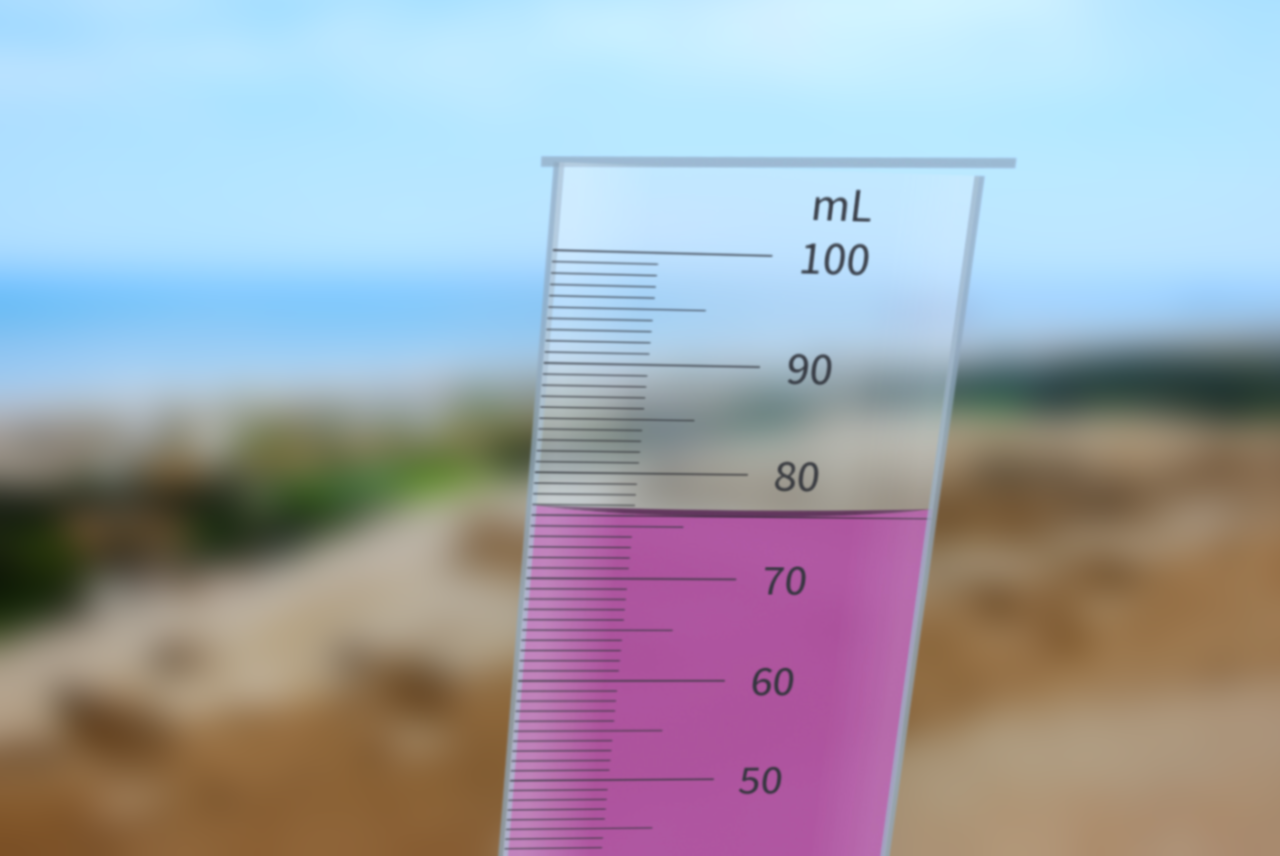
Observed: 76; mL
